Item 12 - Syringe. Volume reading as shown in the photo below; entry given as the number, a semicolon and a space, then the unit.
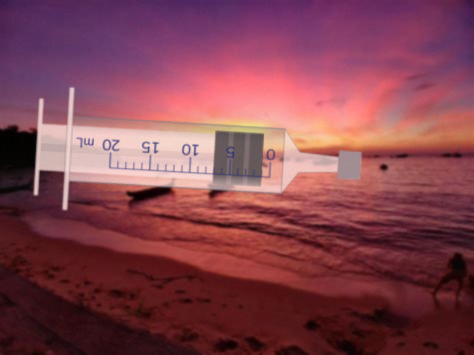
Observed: 1; mL
